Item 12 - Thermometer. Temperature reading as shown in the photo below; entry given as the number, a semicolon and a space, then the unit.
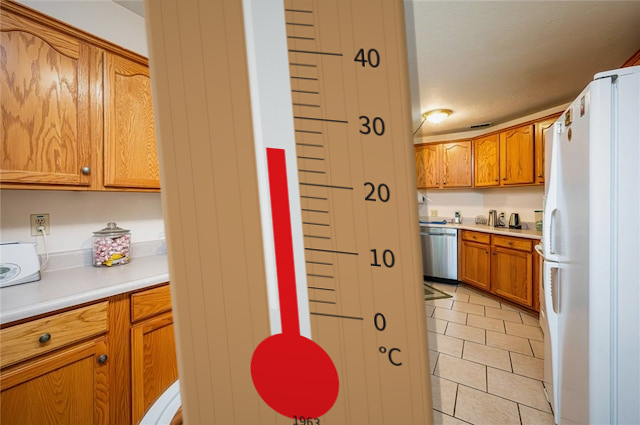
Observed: 25; °C
